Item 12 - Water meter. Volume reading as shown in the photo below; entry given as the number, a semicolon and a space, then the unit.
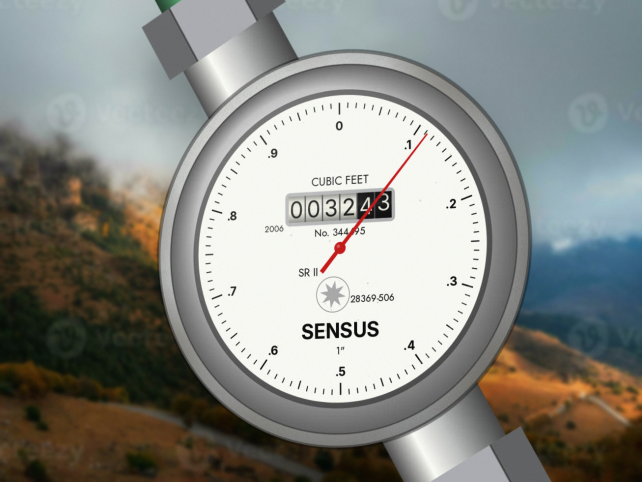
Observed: 3243.11; ft³
